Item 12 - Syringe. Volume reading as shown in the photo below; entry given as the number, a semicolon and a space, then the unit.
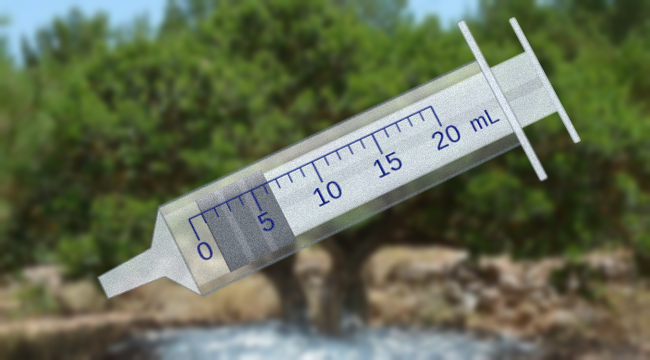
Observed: 1; mL
